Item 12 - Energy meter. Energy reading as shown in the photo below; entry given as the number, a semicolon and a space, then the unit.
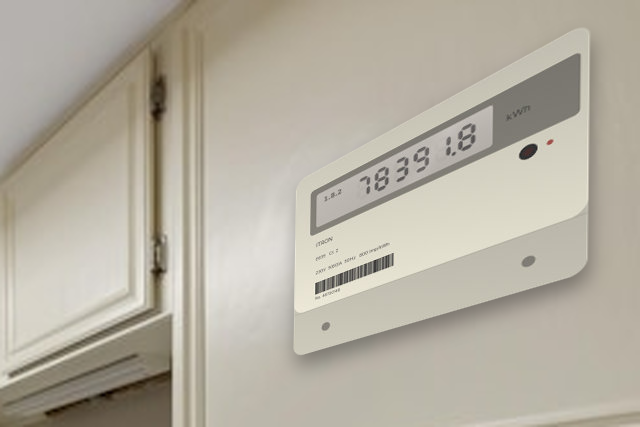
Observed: 78391.8; kWh
